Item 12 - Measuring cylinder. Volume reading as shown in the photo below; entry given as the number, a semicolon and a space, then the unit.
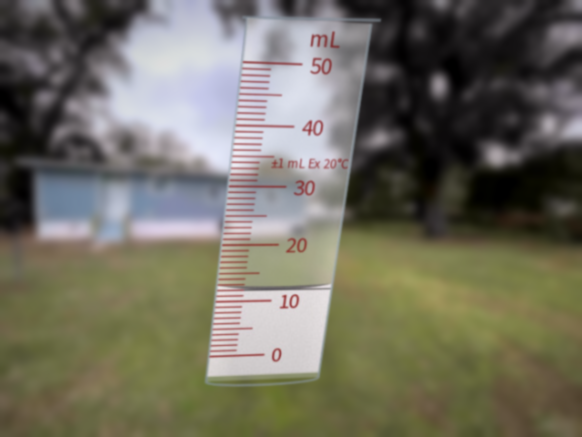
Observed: 12; mL
